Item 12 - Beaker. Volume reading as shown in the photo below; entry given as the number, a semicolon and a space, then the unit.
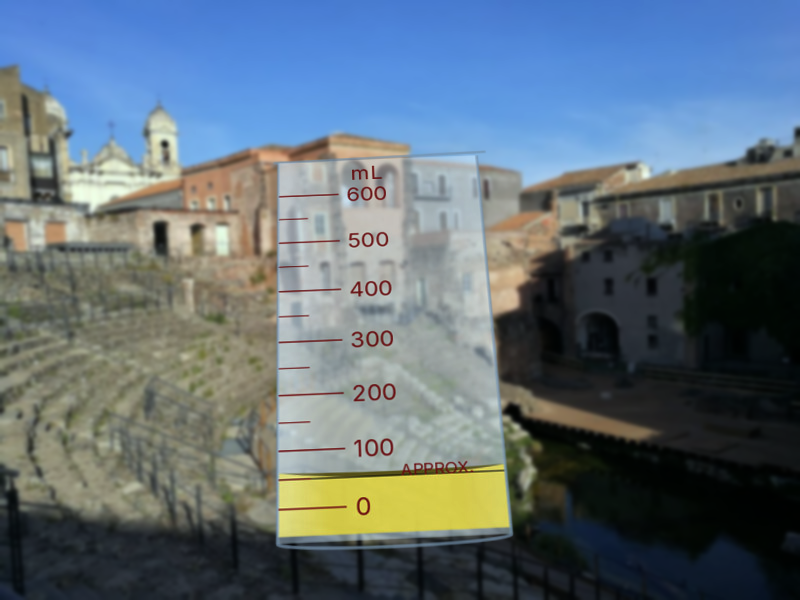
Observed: 50; mL
